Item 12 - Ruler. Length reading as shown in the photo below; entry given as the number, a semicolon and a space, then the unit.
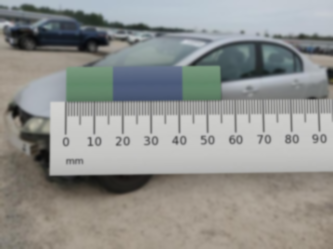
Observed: 55; mm
